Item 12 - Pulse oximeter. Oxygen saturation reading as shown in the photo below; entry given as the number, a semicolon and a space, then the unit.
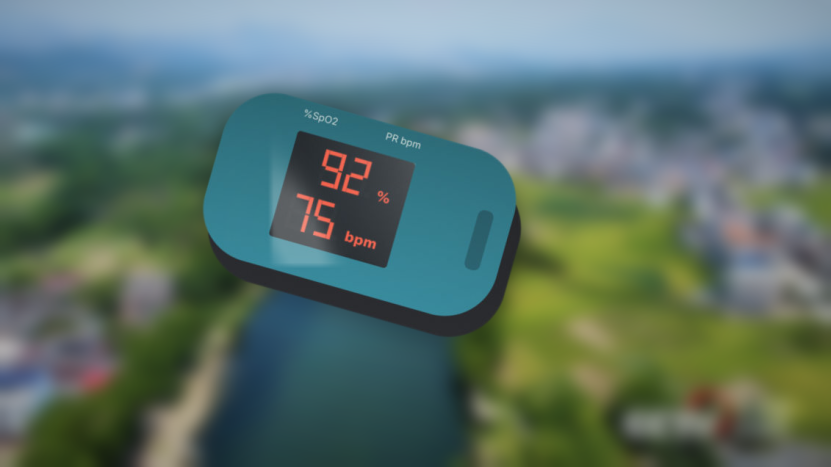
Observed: 92; %
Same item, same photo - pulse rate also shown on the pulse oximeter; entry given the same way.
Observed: 75; bpm
